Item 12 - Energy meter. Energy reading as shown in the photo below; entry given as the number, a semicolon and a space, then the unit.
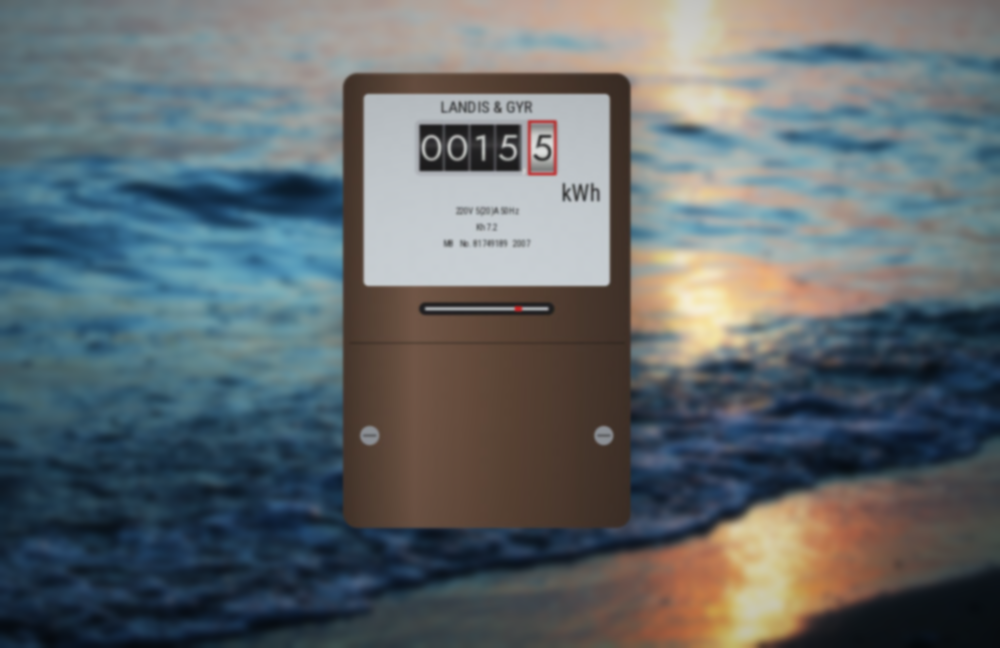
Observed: 15.5; kWh
